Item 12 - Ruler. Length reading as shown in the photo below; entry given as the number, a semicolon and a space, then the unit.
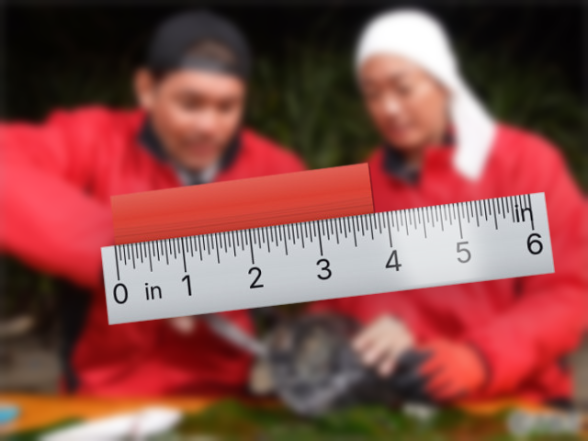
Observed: 3.8125; in
